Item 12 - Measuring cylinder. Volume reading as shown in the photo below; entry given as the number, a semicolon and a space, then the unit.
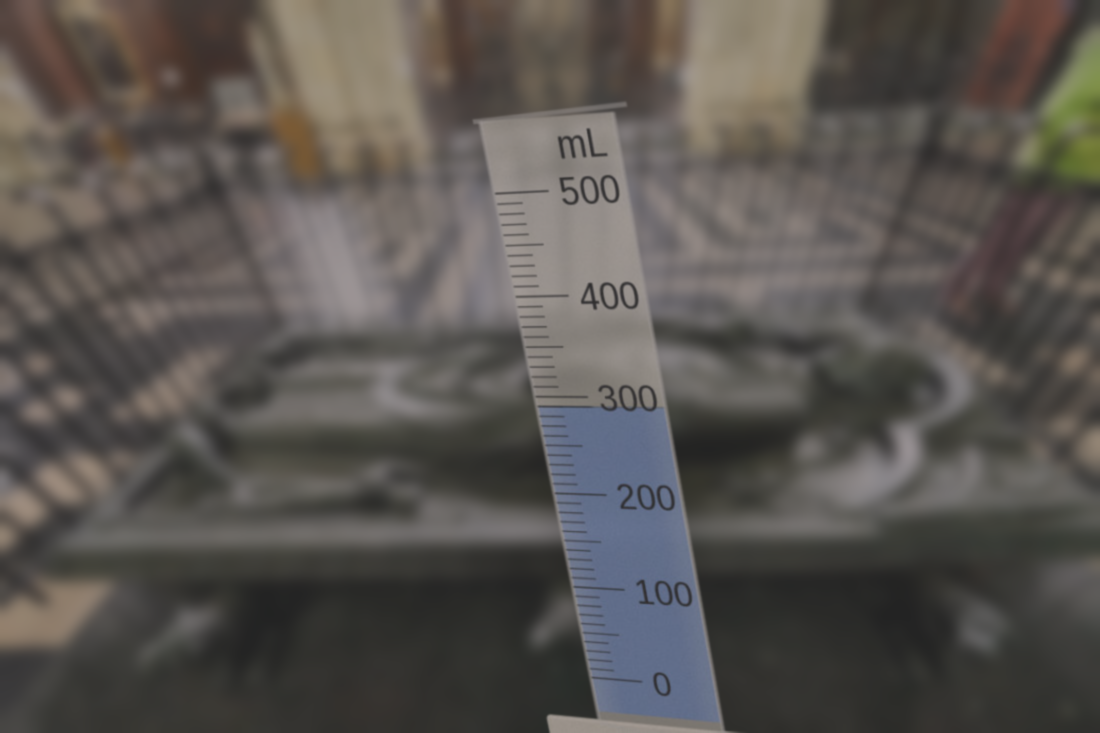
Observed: 290; mL
